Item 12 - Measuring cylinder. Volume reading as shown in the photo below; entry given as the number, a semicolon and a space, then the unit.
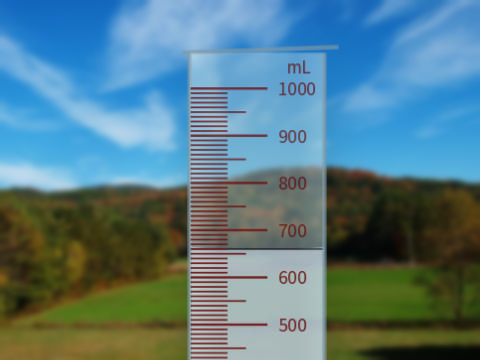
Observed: 660; mL
